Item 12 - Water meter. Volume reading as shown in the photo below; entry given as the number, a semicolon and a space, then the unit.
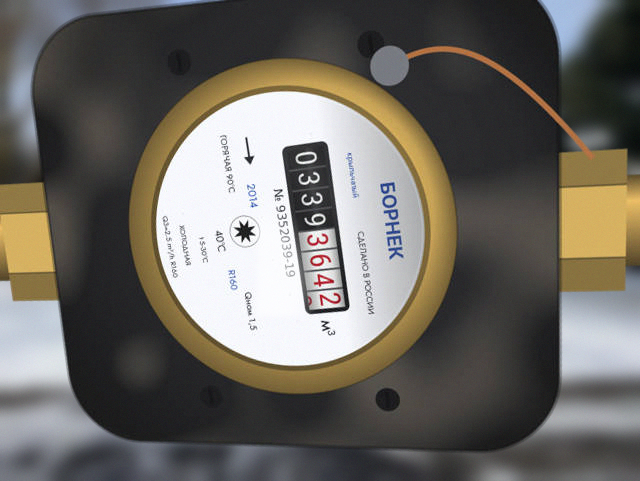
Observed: 339.3642; m³
